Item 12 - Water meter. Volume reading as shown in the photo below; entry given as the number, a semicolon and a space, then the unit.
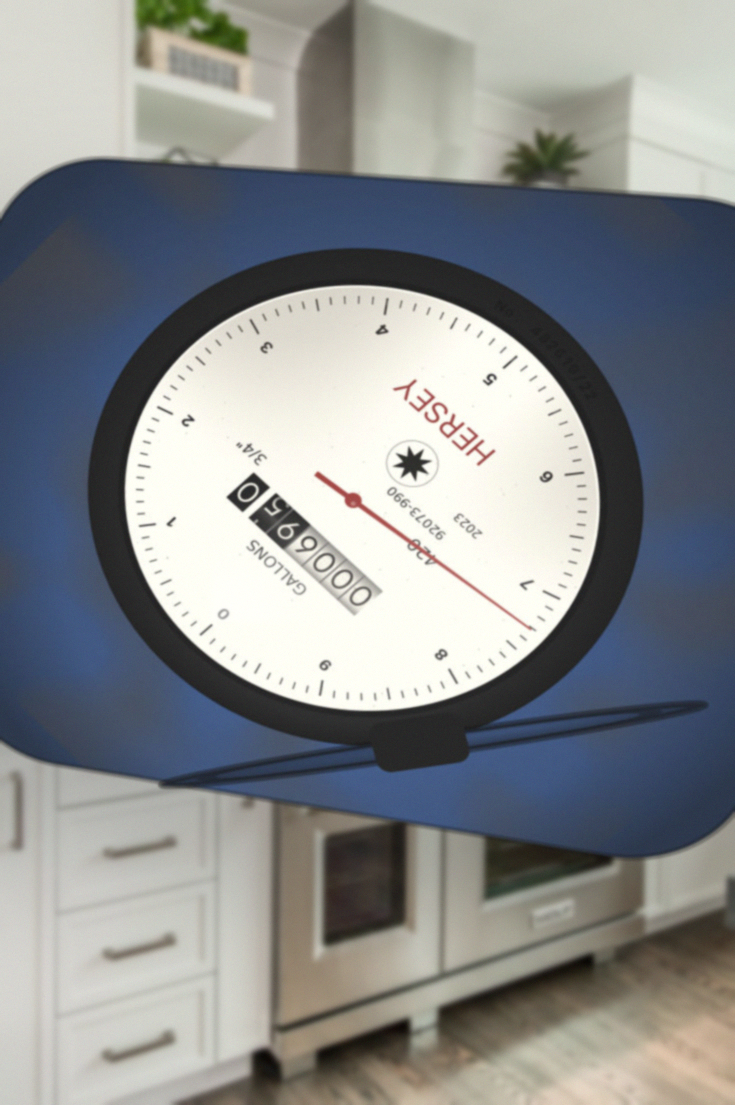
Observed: 6947.3; gal
